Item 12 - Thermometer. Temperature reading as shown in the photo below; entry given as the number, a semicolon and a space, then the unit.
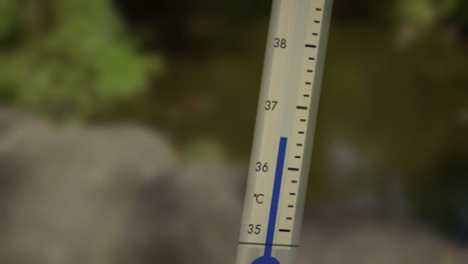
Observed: 36.5; °C
